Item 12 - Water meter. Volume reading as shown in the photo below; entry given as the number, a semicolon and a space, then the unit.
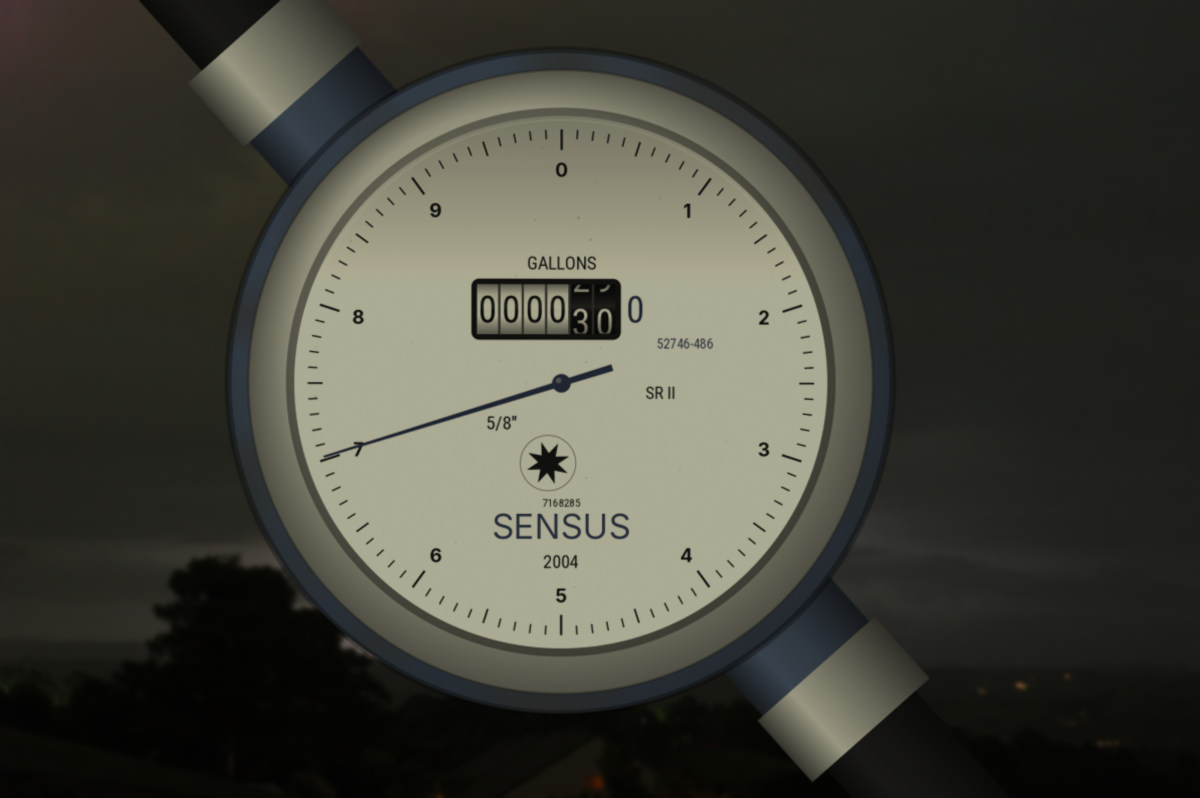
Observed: 297.0; gal
